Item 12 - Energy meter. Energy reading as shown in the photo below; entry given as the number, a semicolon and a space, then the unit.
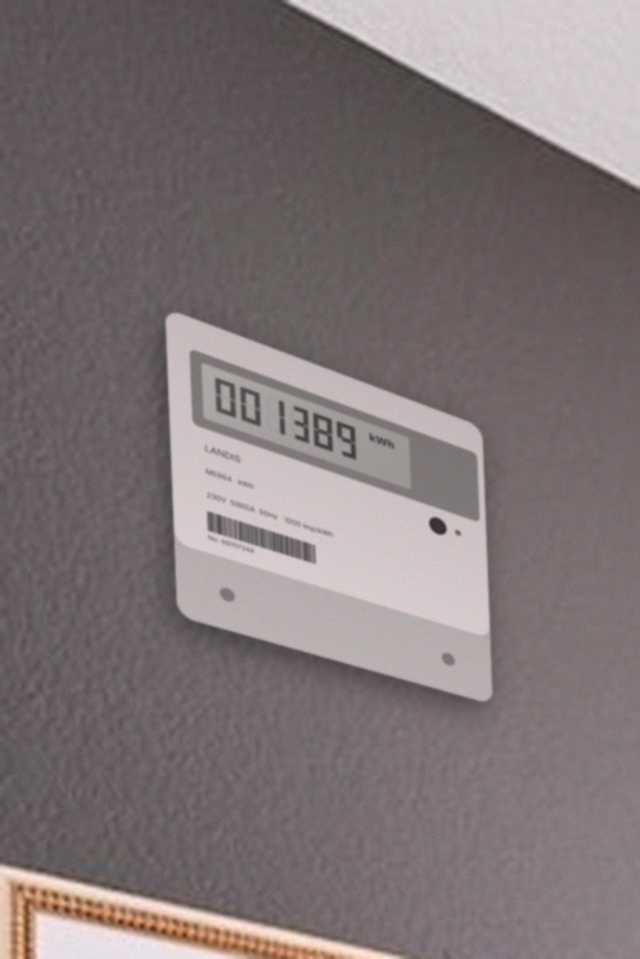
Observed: 1389; kWh
